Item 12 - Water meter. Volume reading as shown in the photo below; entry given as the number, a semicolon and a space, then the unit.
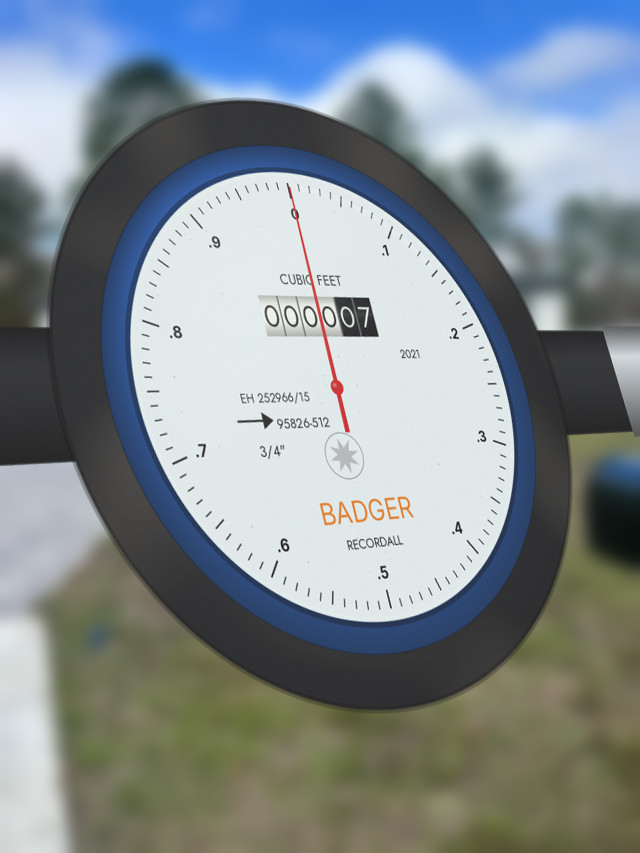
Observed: 7.00; ft³
